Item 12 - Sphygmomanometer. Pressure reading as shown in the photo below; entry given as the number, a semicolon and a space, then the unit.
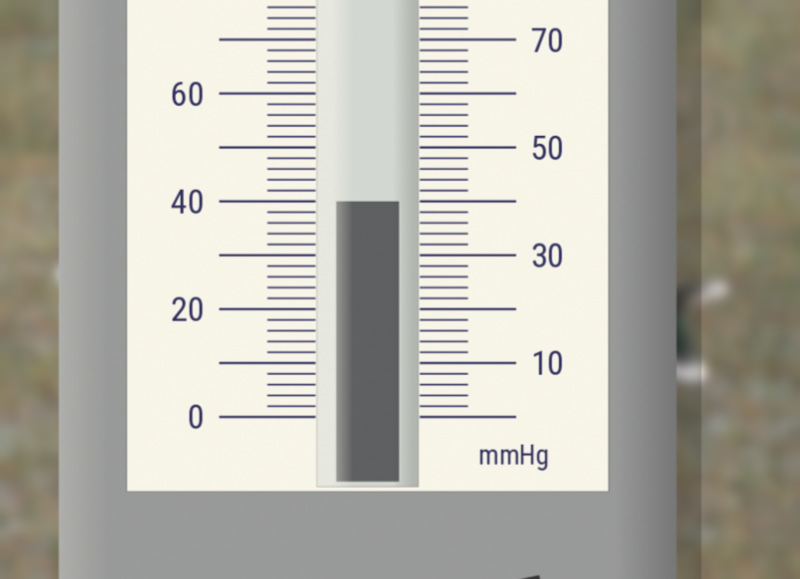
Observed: 40; mmHg
